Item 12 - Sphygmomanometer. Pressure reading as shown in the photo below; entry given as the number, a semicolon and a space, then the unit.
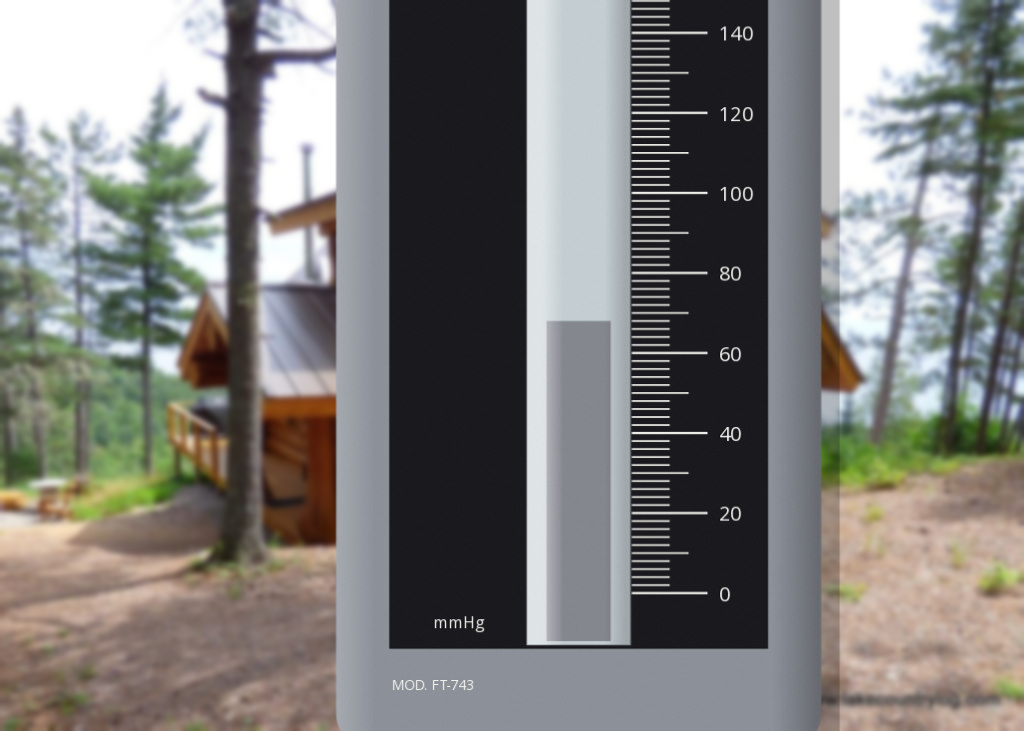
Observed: 68; mmHg
